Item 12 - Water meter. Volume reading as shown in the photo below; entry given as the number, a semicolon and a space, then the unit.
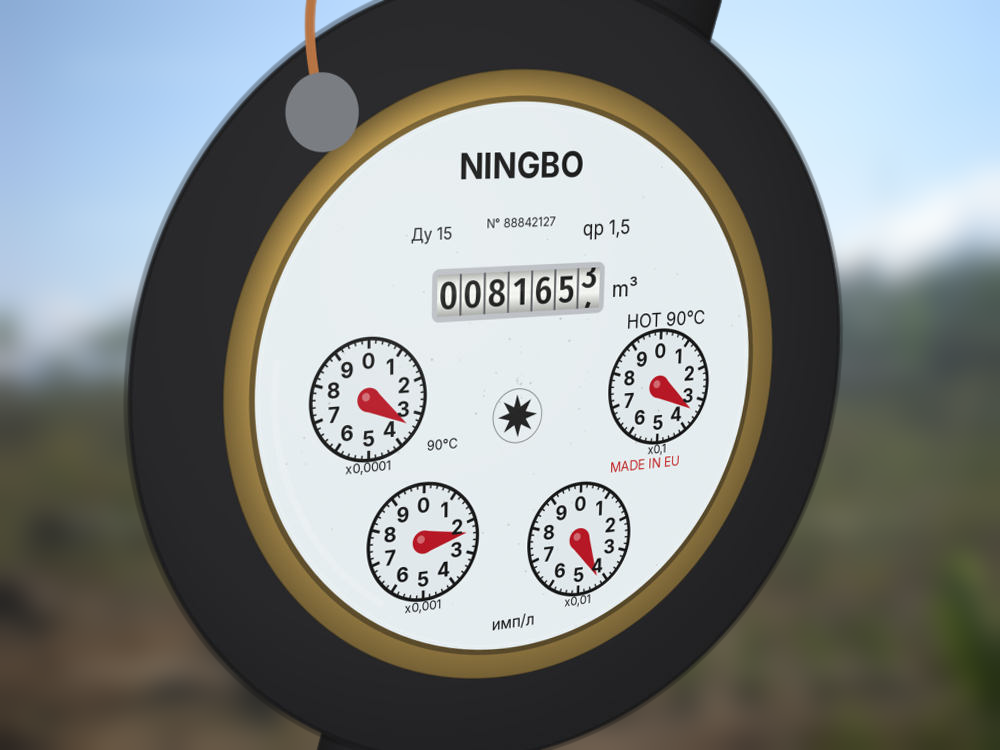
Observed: 81653.3423; m³
